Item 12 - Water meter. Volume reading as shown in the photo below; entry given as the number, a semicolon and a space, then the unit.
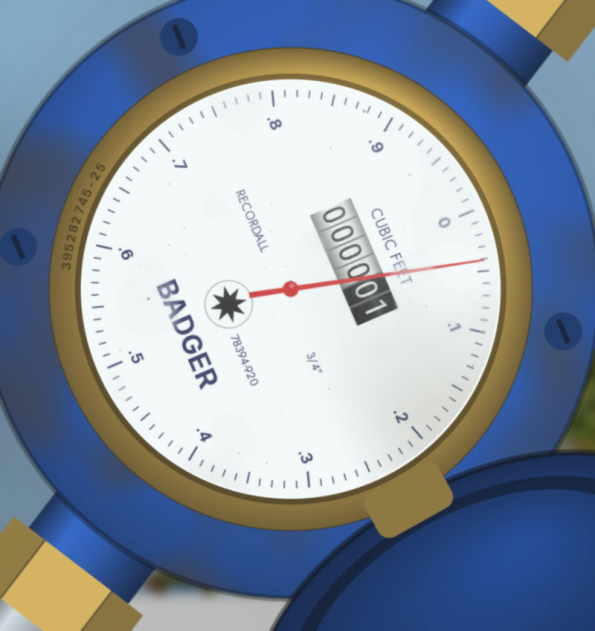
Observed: 1.04; ft³
